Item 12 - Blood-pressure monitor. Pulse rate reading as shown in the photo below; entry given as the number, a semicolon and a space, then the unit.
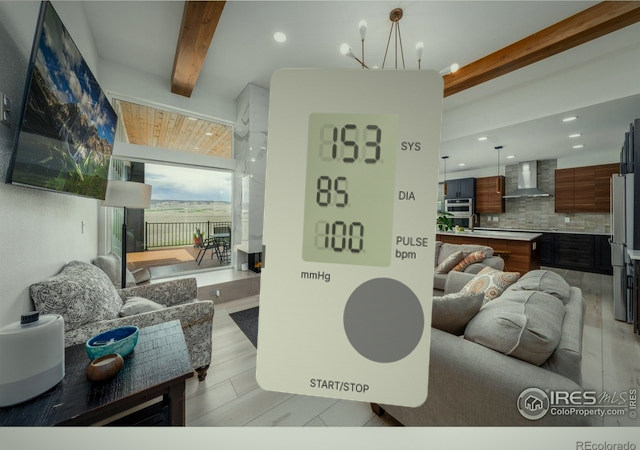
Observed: 100; bpm
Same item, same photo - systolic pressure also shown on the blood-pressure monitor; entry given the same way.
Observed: 153; mmHg
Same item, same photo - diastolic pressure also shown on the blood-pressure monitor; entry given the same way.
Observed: 85; mmHg
